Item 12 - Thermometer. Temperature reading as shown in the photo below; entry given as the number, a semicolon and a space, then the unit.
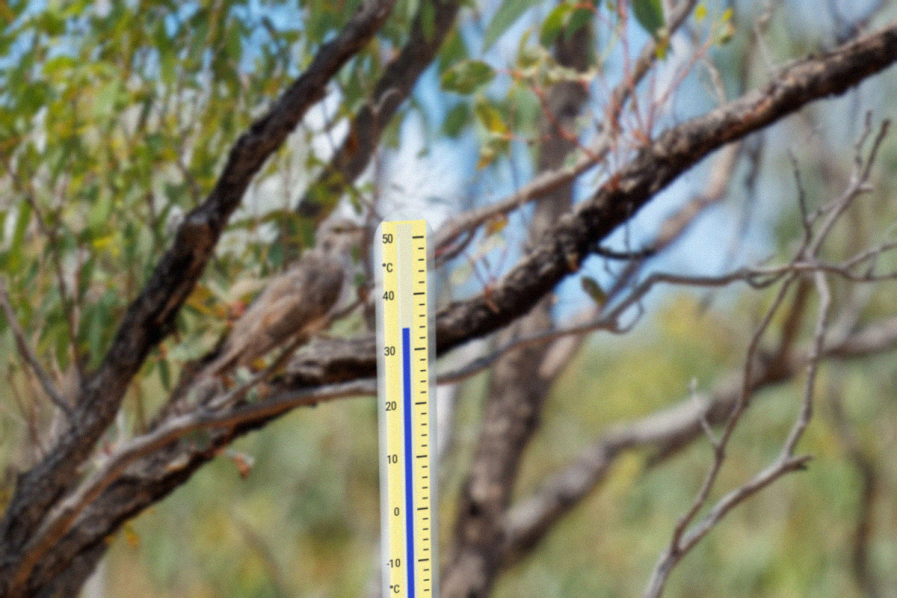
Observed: 34; °C
